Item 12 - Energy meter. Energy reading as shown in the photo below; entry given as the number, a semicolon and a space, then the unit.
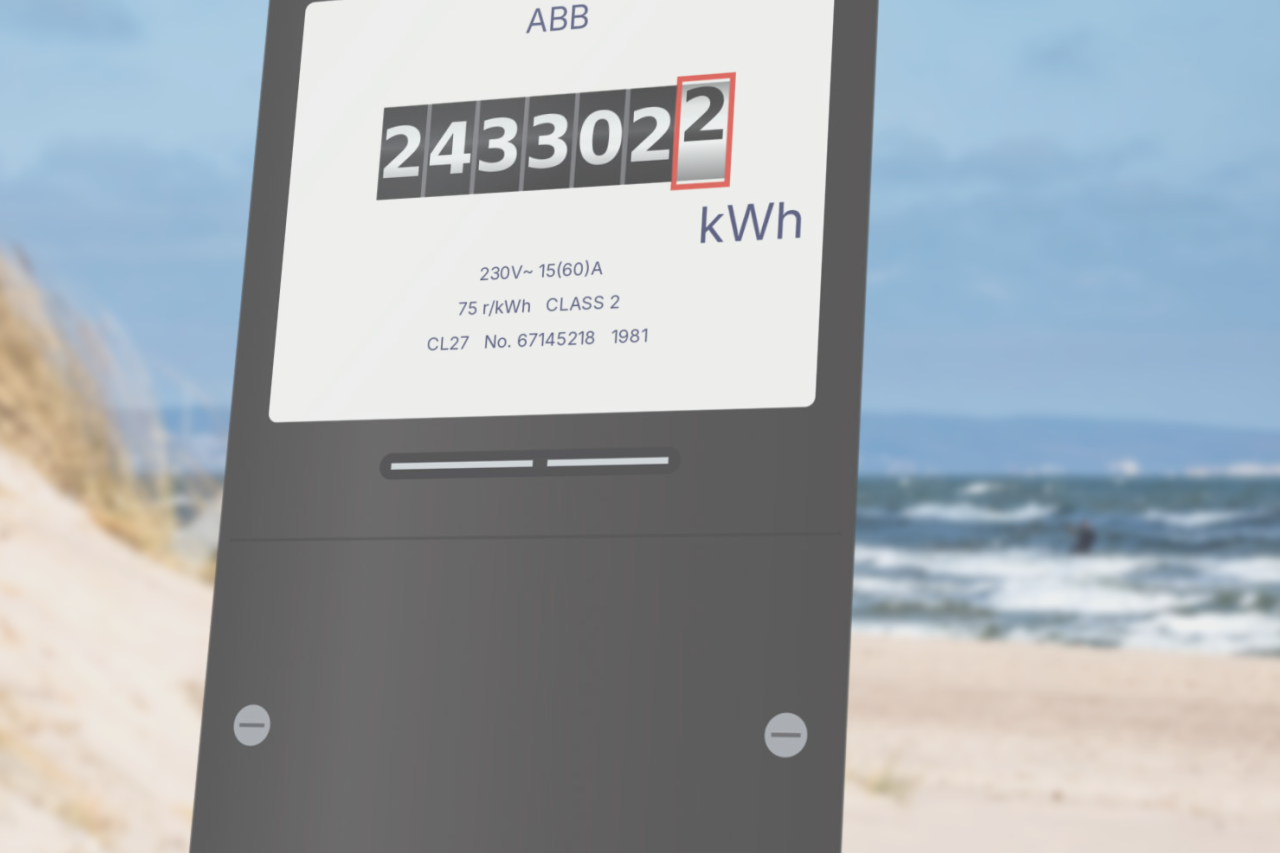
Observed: 243302.2; kWh
